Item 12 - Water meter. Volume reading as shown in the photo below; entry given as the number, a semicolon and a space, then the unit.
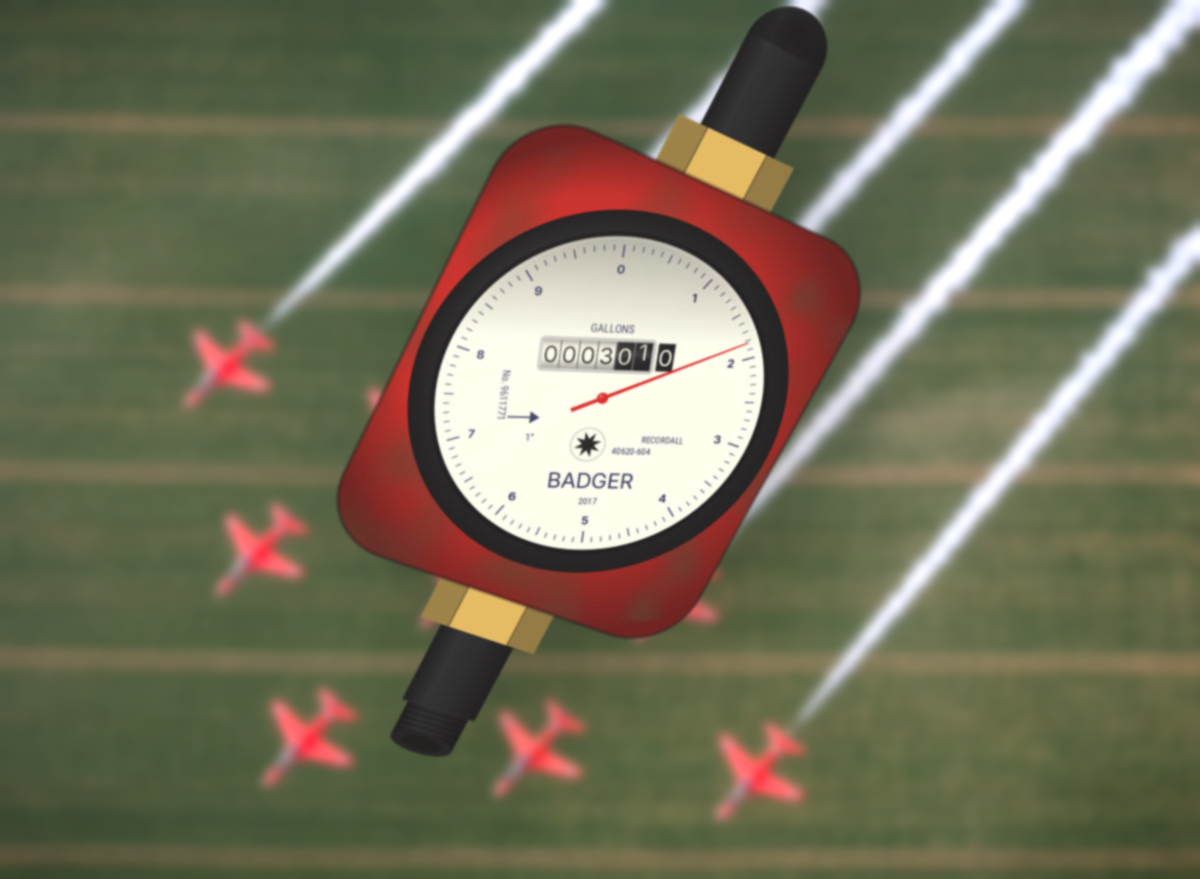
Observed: 3011.8; gal
